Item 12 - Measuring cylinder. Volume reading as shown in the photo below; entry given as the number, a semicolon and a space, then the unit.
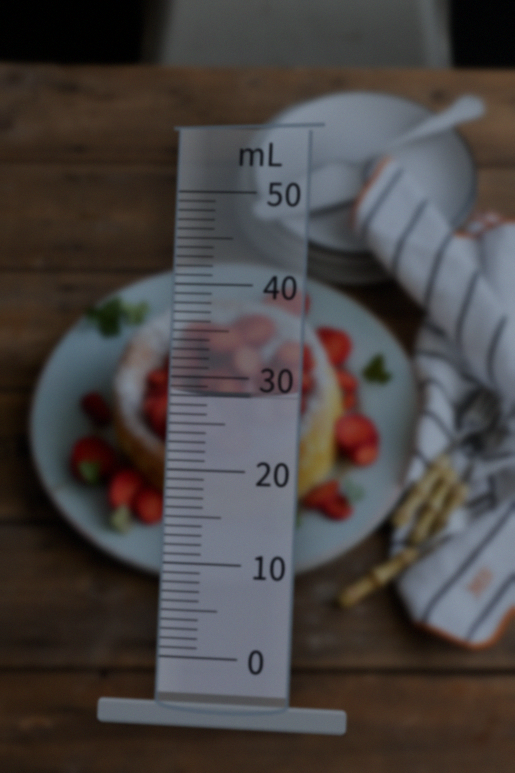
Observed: 28; mL
